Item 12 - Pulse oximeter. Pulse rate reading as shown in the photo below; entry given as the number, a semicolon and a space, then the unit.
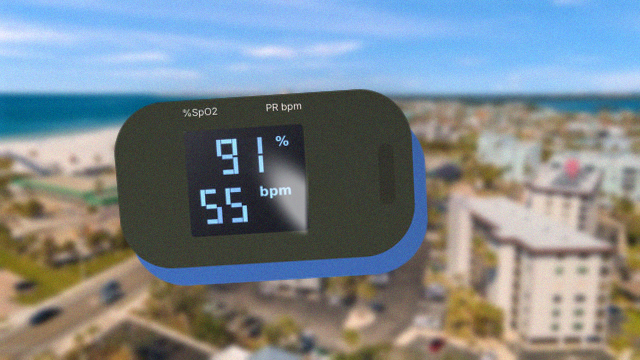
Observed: 55; bpm
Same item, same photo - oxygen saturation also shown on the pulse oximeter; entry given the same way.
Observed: 91; %
